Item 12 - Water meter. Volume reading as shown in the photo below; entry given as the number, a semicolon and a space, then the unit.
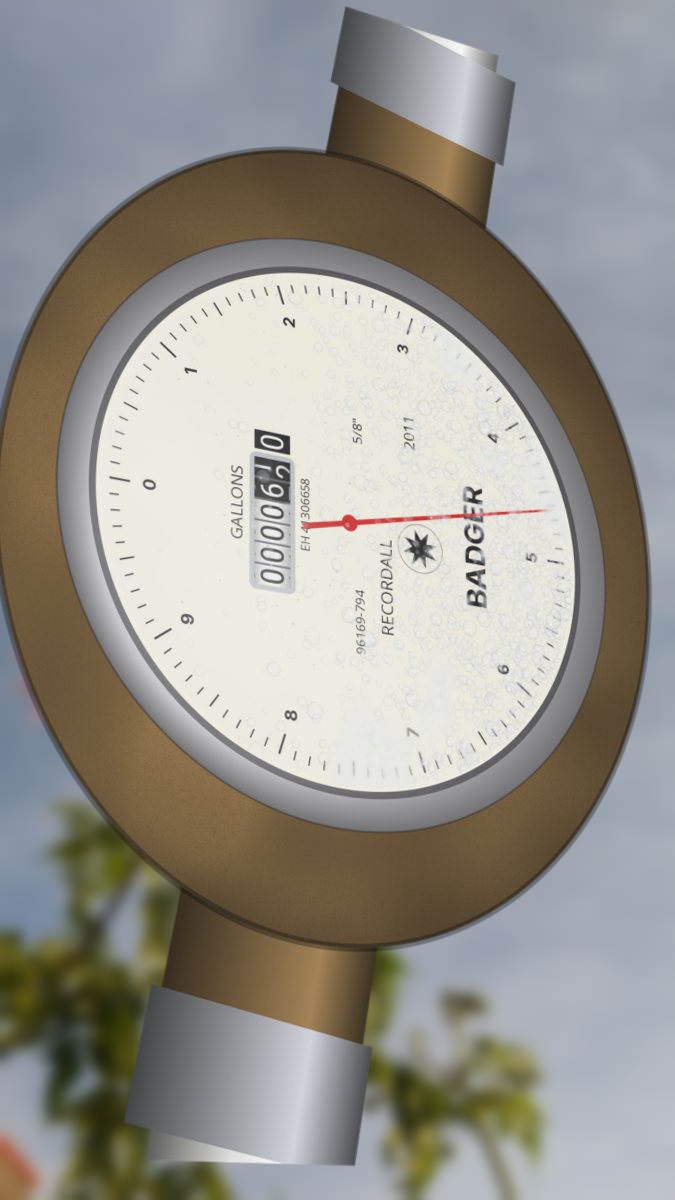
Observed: 614.6; gal
